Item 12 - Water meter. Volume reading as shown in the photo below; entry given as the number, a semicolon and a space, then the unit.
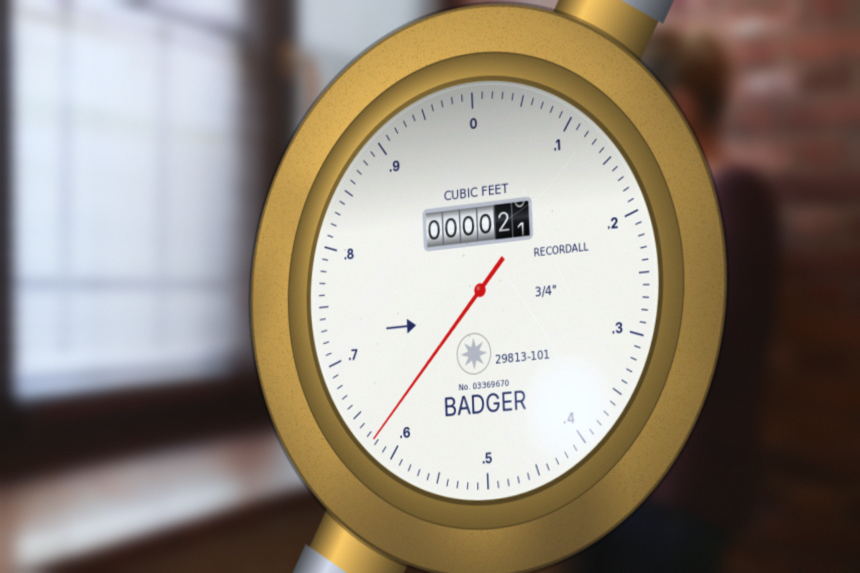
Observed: 20.62; ft³
